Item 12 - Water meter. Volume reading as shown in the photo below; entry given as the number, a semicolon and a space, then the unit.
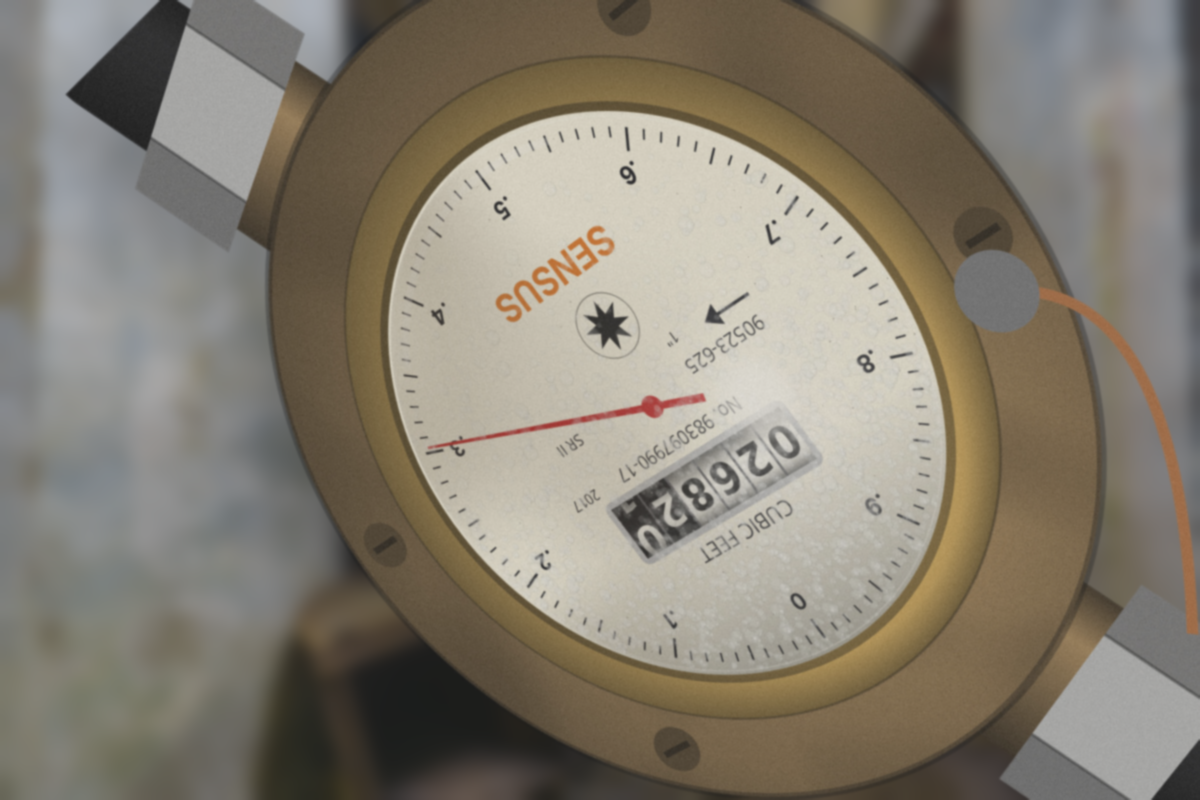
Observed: 26820.30; ft³
